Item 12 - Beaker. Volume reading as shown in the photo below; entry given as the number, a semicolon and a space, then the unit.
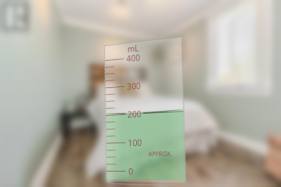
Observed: 200; mL
